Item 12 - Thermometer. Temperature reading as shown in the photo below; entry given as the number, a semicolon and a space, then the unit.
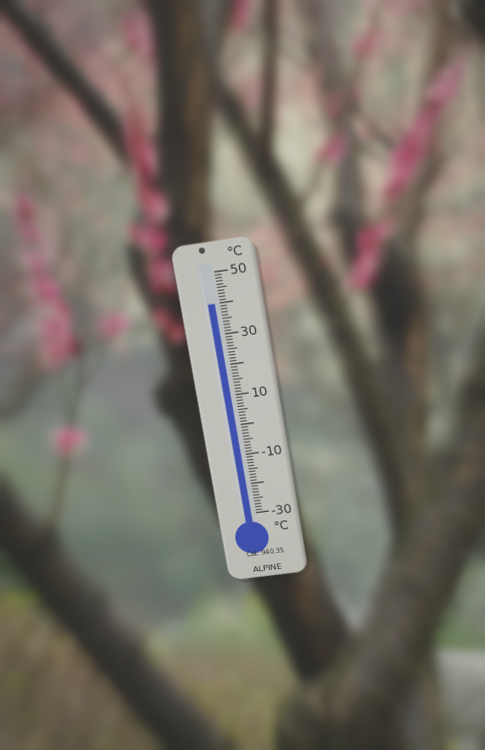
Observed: 40; °C
